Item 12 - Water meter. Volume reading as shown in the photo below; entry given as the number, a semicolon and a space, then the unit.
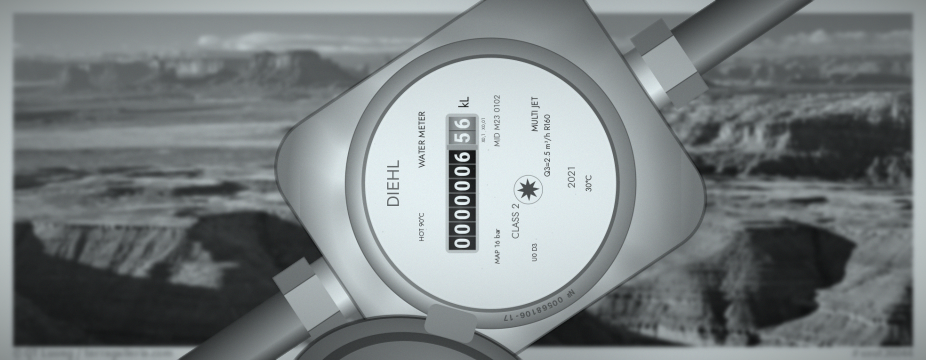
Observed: 6.56; kL
